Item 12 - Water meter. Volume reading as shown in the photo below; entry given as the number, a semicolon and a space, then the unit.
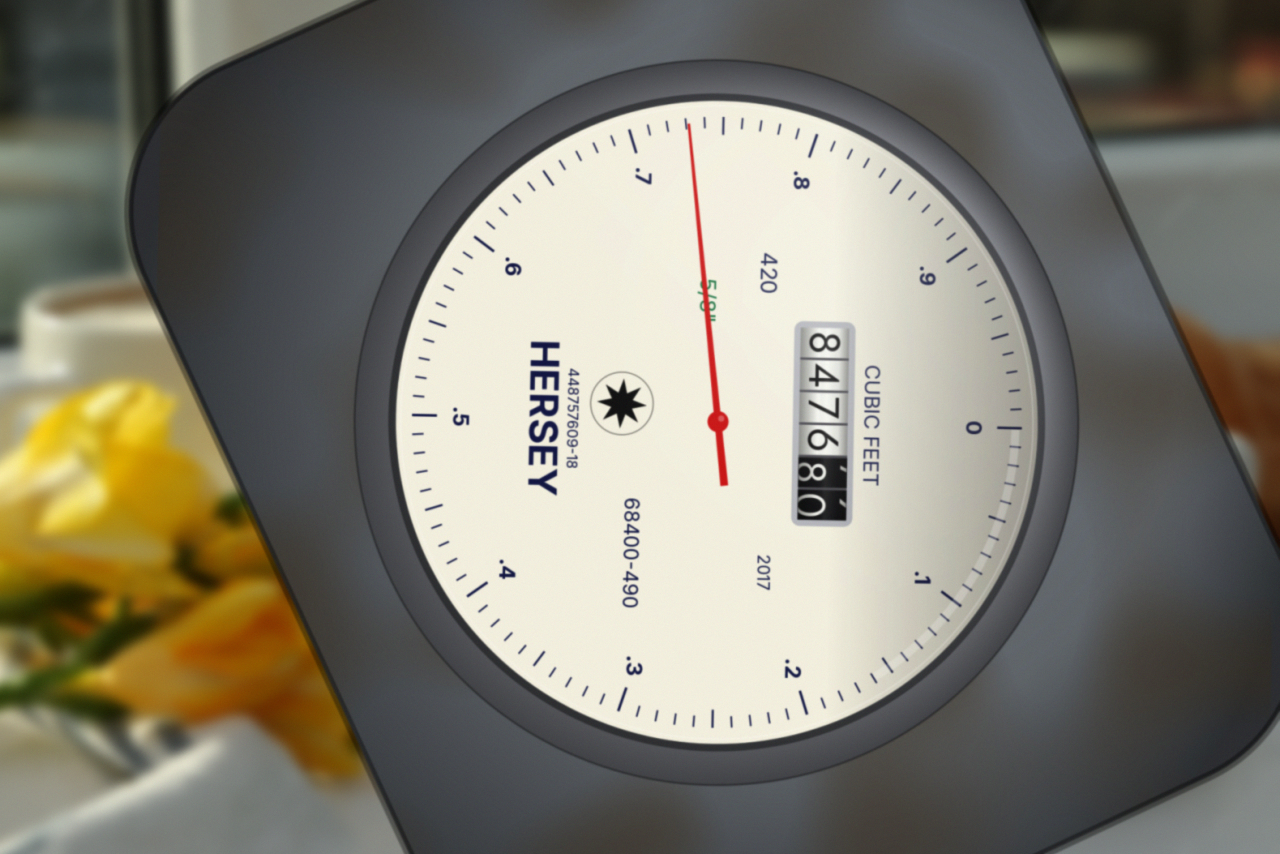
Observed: 847679.73; ft³
